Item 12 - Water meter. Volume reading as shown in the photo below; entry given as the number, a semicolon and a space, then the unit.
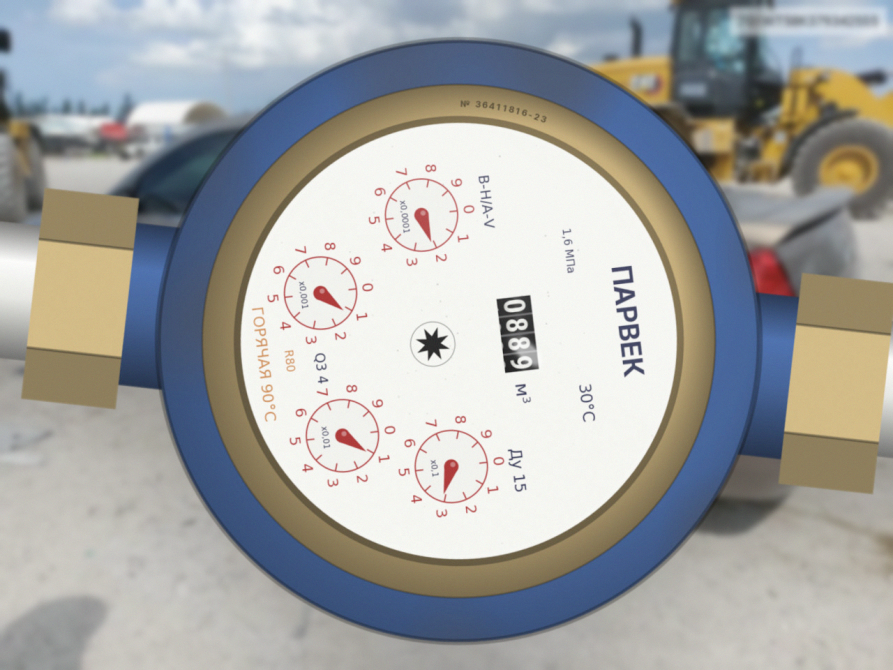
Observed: 889.3112; m³
